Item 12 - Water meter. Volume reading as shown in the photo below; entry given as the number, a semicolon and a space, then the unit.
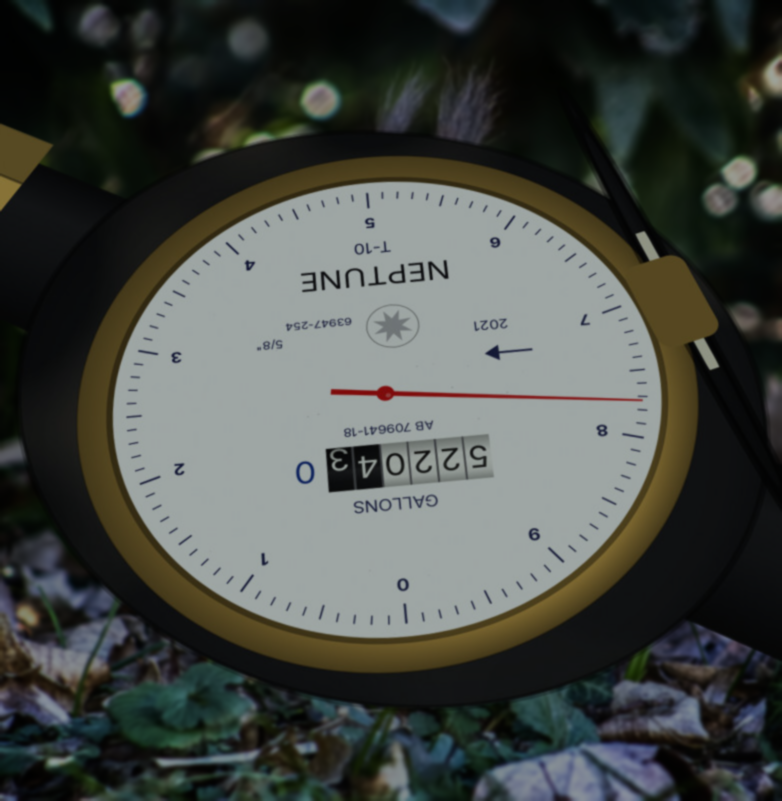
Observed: 5220427.7; gal
